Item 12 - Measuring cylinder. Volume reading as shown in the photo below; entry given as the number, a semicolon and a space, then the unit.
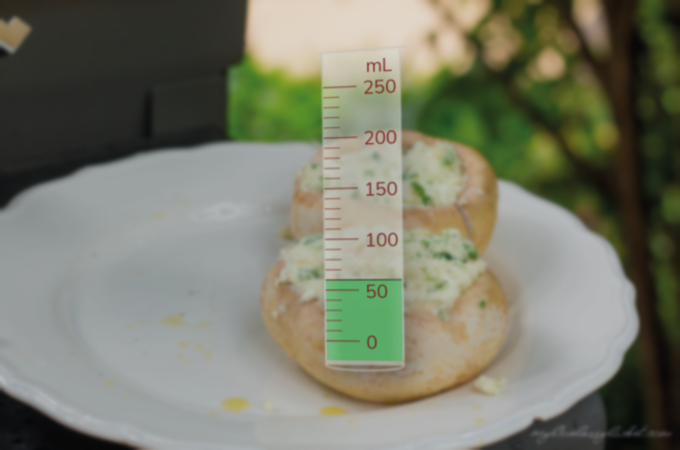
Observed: 60; mL
